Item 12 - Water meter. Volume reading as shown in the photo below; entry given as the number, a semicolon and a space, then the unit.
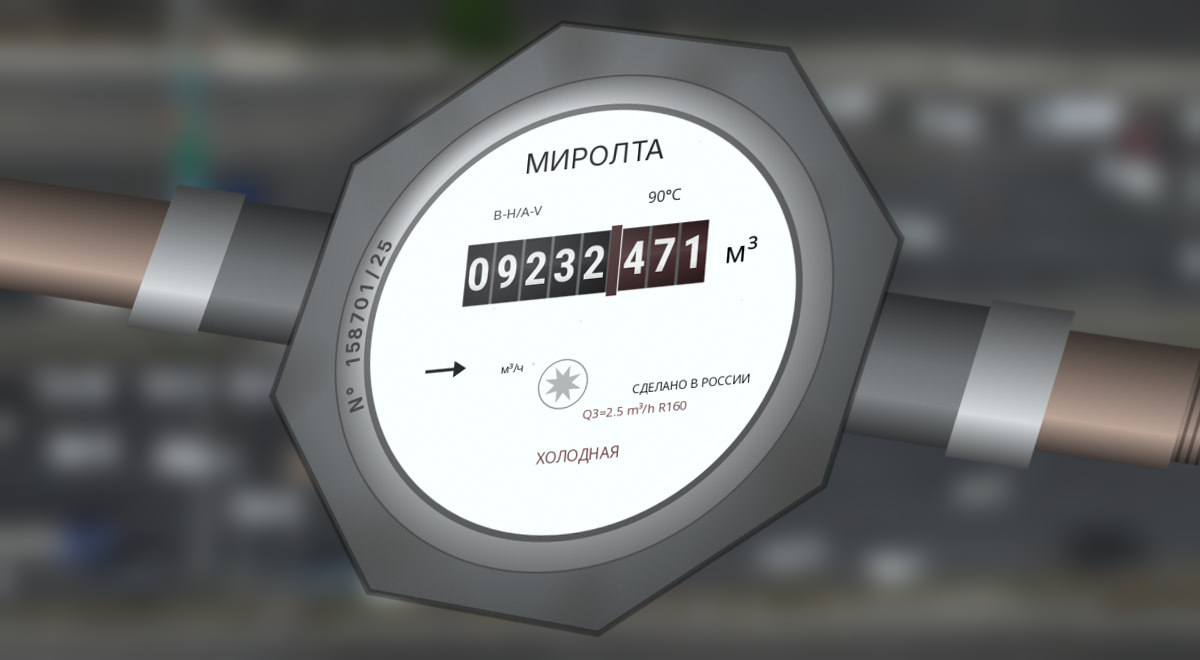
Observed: 9232.471; m³
